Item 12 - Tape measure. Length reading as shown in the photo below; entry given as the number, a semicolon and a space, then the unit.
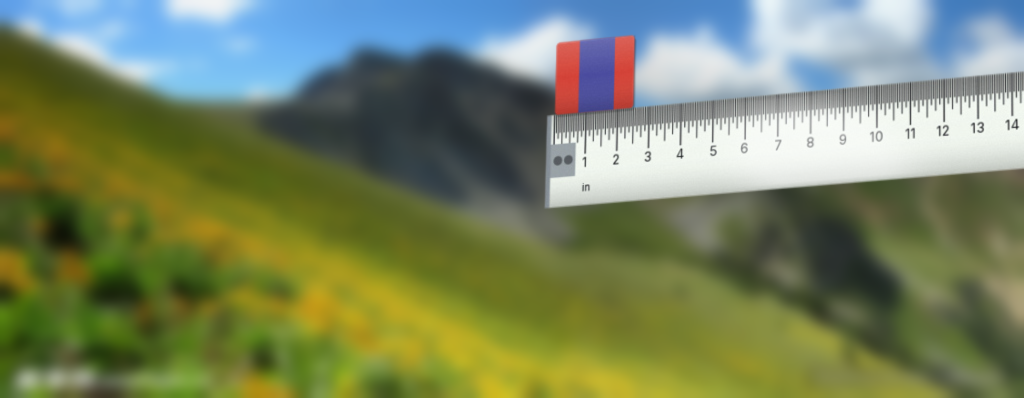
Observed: 2.5; in
